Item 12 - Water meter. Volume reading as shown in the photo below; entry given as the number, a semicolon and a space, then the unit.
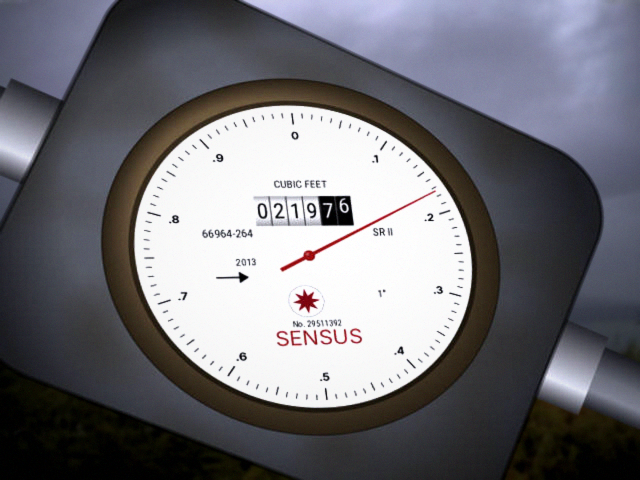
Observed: 21976.17; ft³
